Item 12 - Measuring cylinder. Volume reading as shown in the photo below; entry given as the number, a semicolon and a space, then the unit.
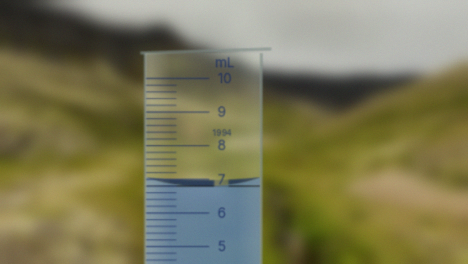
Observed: 6.8; mL
